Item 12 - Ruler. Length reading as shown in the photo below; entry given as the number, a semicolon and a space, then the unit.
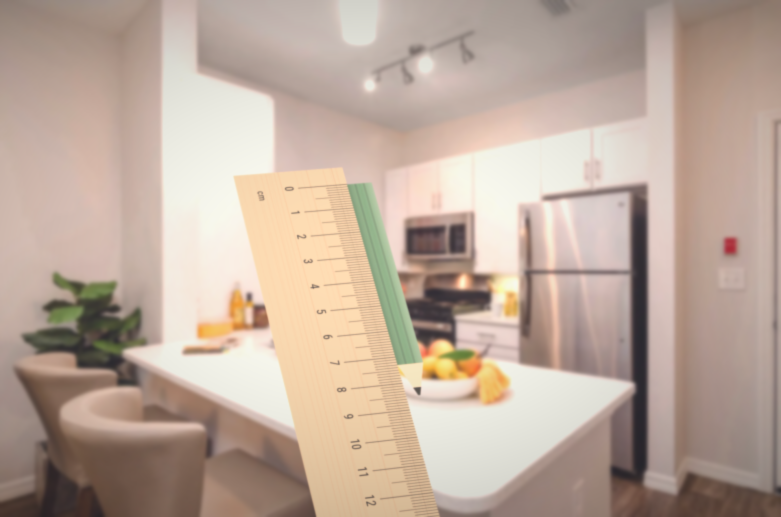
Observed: 8.5; cm
